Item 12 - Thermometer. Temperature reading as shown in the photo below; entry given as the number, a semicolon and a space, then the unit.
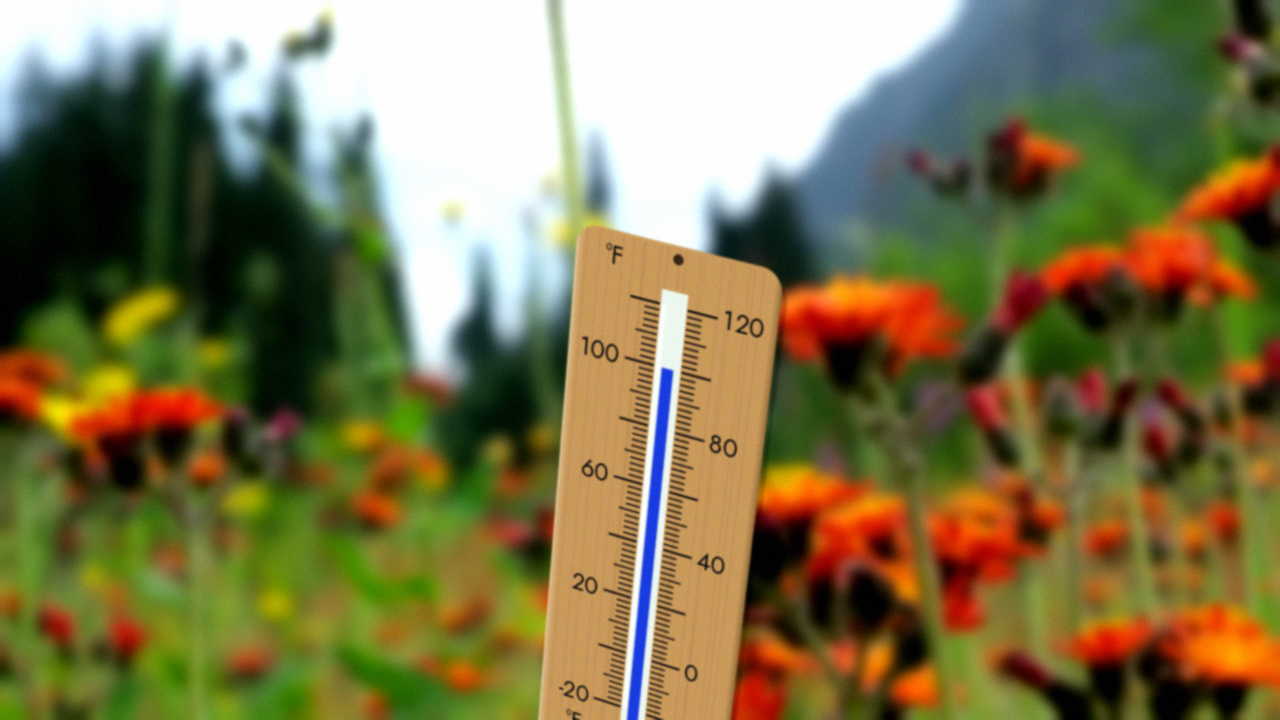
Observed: 100; °F
